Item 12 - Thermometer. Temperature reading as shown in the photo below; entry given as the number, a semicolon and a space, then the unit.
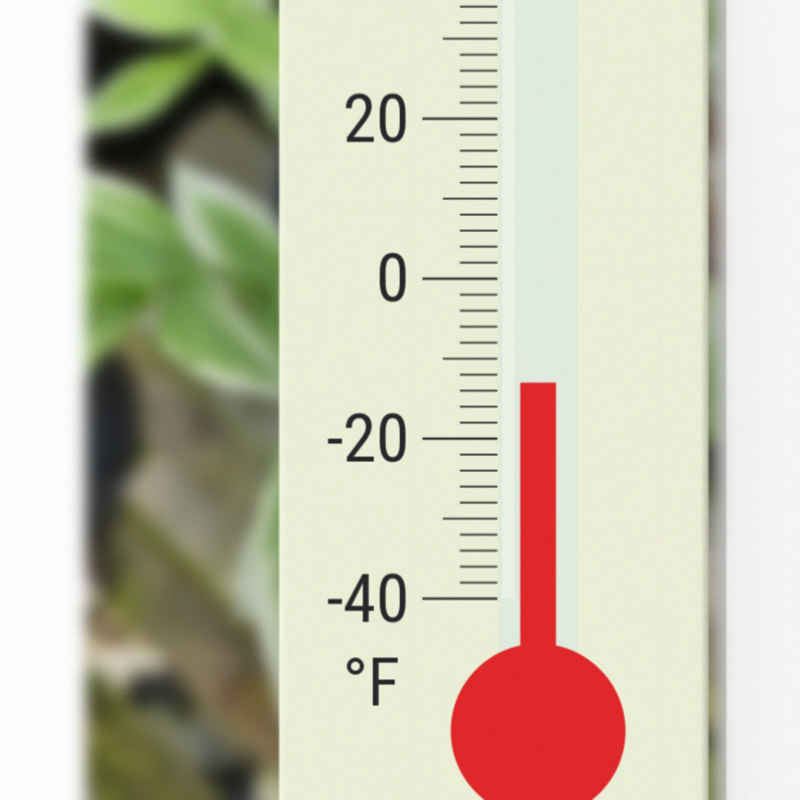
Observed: -13; °F
